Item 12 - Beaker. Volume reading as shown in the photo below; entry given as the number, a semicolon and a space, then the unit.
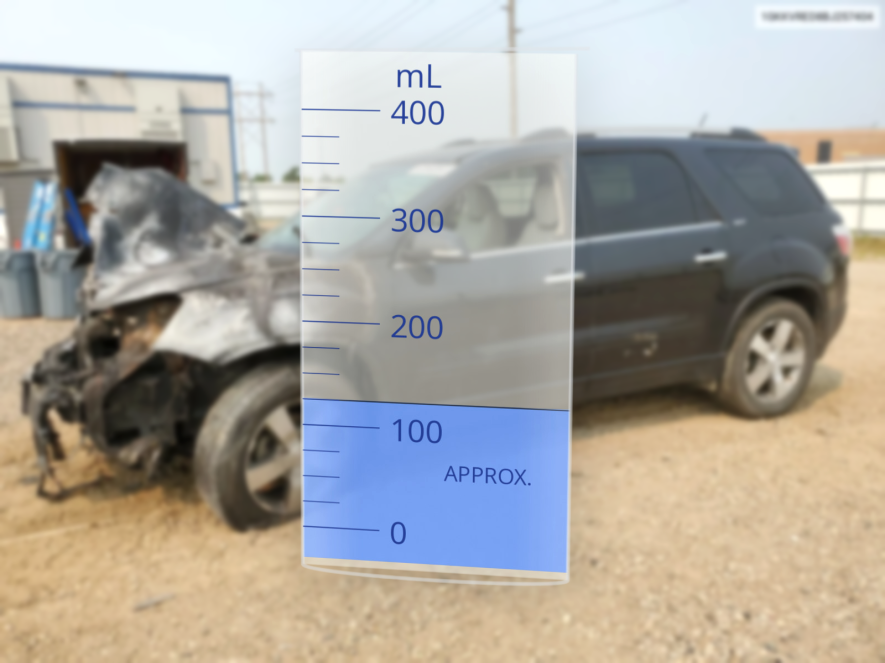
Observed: 125; mL
